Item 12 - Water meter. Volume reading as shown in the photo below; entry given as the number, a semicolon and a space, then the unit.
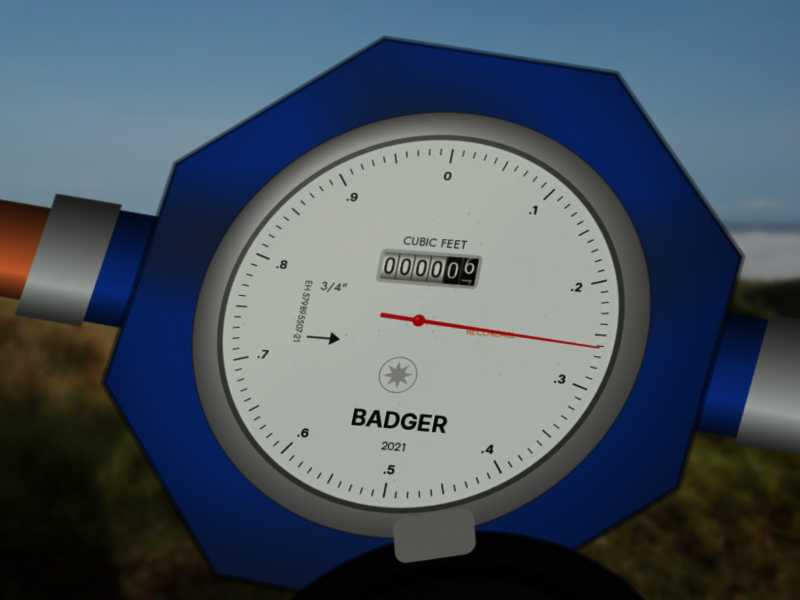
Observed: 6.26; ft³
